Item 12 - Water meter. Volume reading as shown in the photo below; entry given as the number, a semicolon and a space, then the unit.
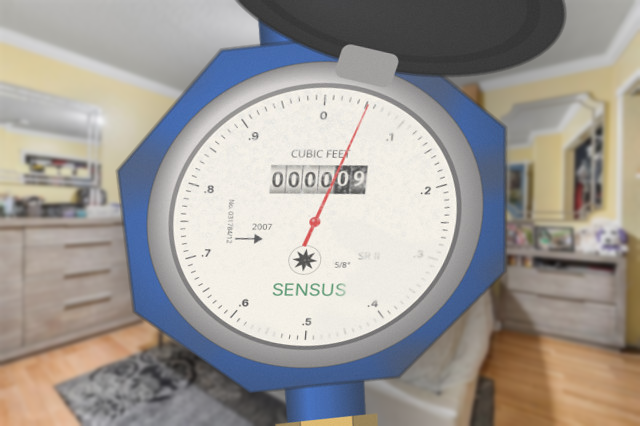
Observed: 9.05; ft³
